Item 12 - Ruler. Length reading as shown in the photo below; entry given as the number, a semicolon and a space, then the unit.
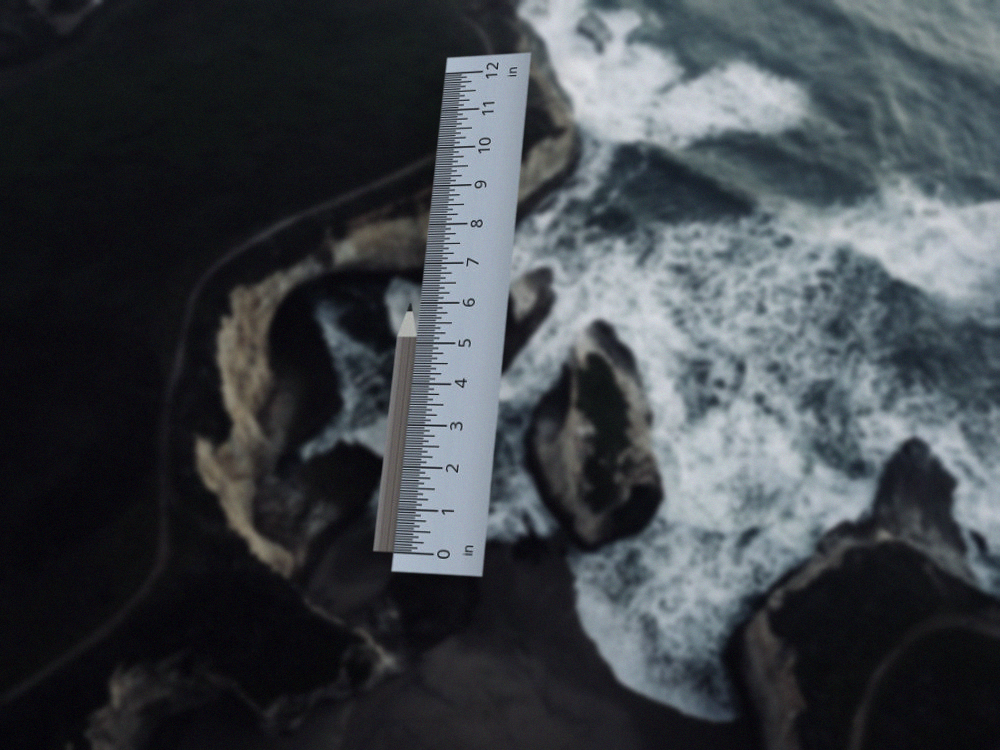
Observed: 6; in
